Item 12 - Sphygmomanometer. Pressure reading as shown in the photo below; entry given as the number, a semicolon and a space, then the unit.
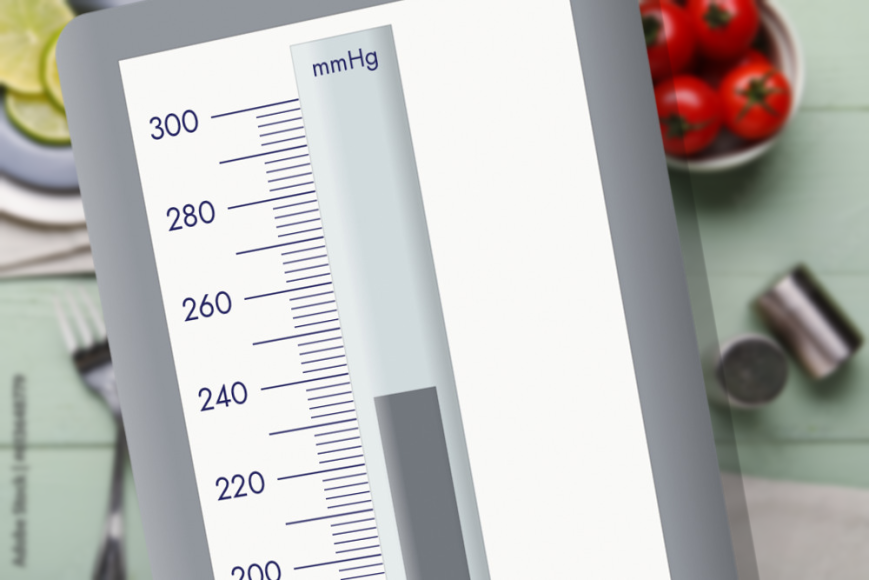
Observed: 234; mmHg
